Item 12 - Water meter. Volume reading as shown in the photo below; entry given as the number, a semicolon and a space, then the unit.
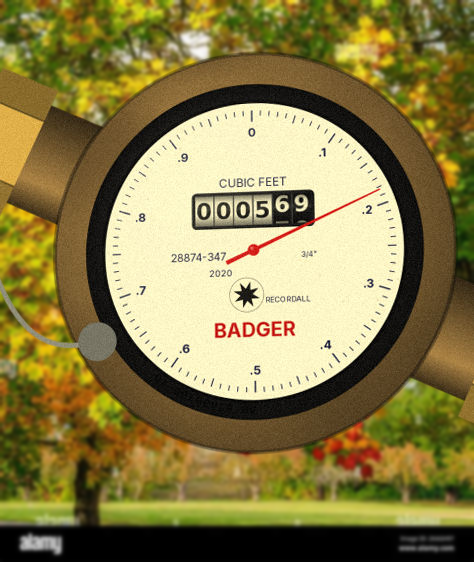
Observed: 569.18; ft³
